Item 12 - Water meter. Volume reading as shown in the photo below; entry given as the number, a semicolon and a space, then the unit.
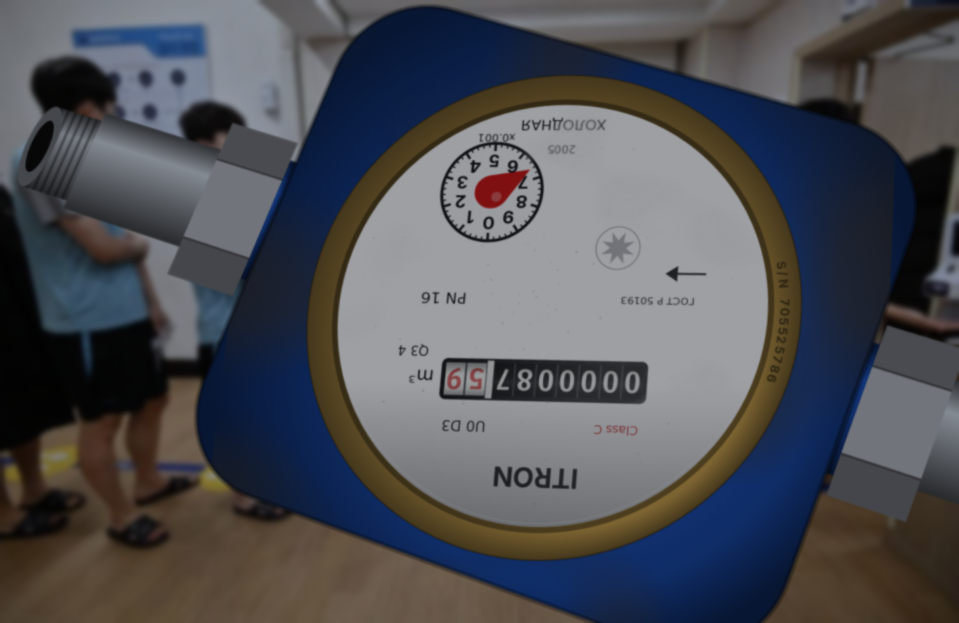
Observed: 87.596; m³
